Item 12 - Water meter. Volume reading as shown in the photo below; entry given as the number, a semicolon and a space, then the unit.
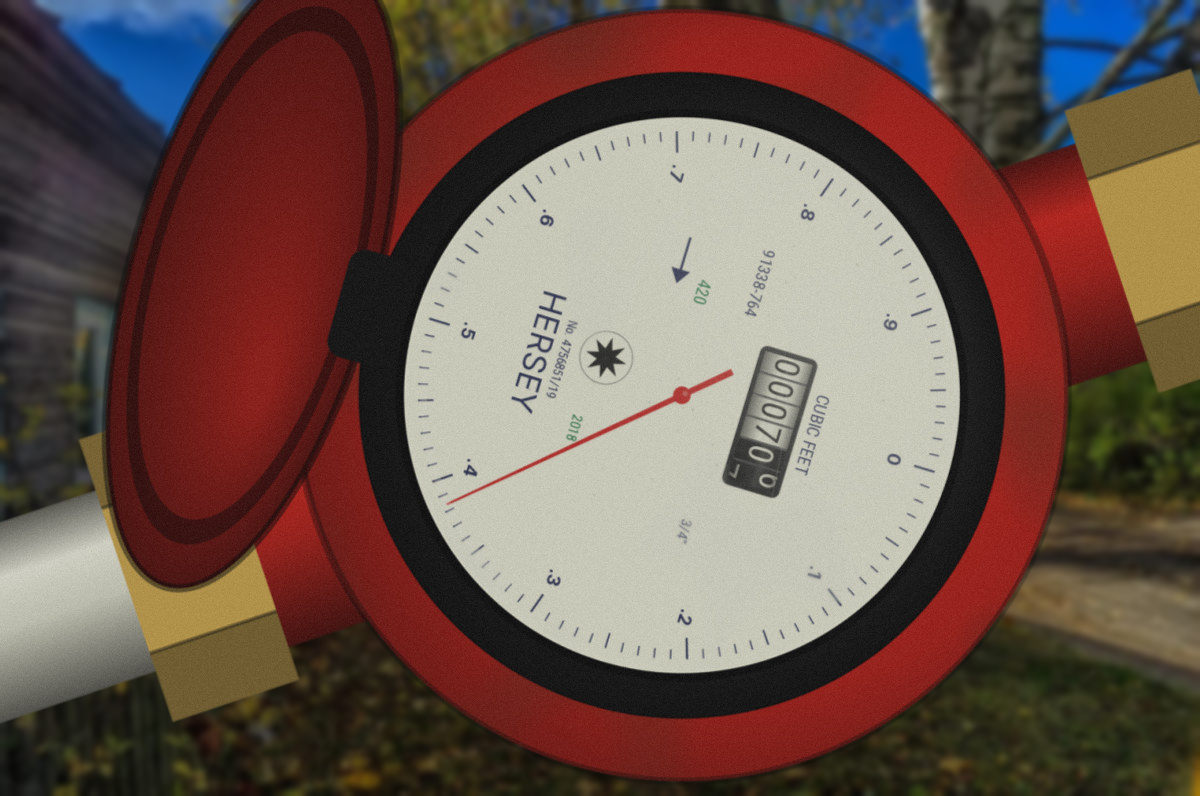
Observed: 706.38; ft³
